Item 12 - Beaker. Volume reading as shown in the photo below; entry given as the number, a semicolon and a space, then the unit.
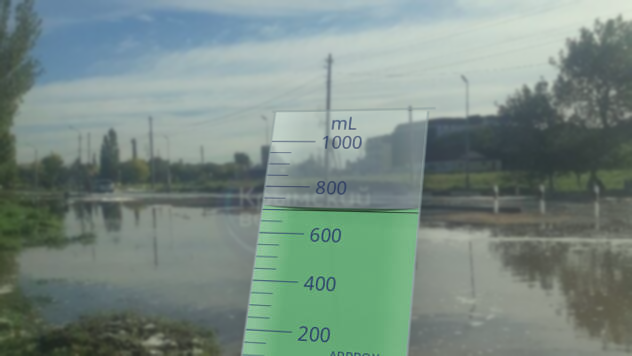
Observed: 700; mL
